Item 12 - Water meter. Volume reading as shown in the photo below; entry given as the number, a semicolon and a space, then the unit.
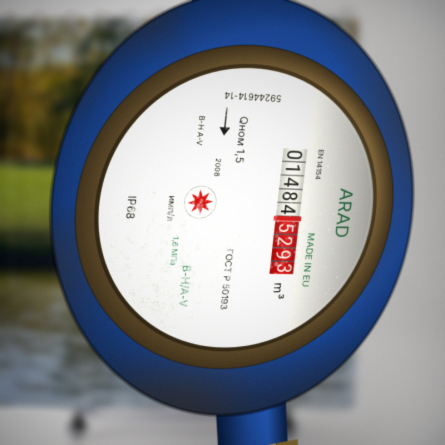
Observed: 1484.5293; m³
